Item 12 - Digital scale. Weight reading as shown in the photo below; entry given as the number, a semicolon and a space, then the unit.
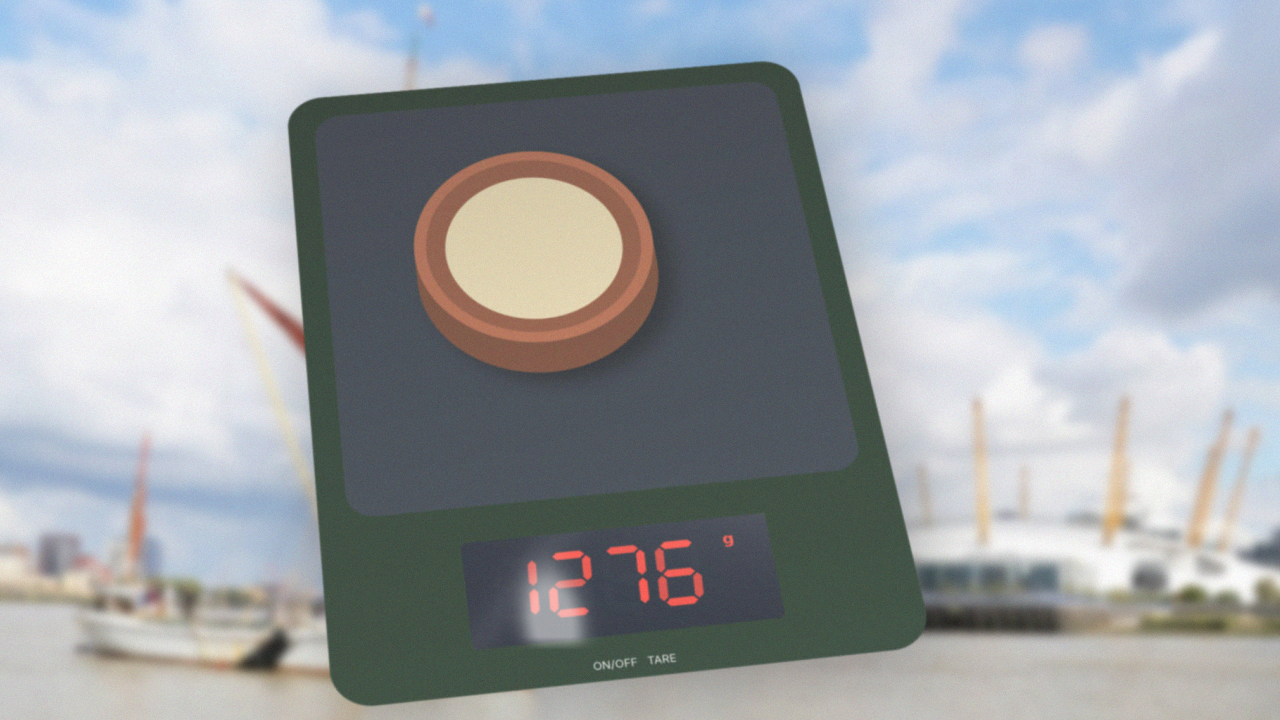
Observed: 1276; g
